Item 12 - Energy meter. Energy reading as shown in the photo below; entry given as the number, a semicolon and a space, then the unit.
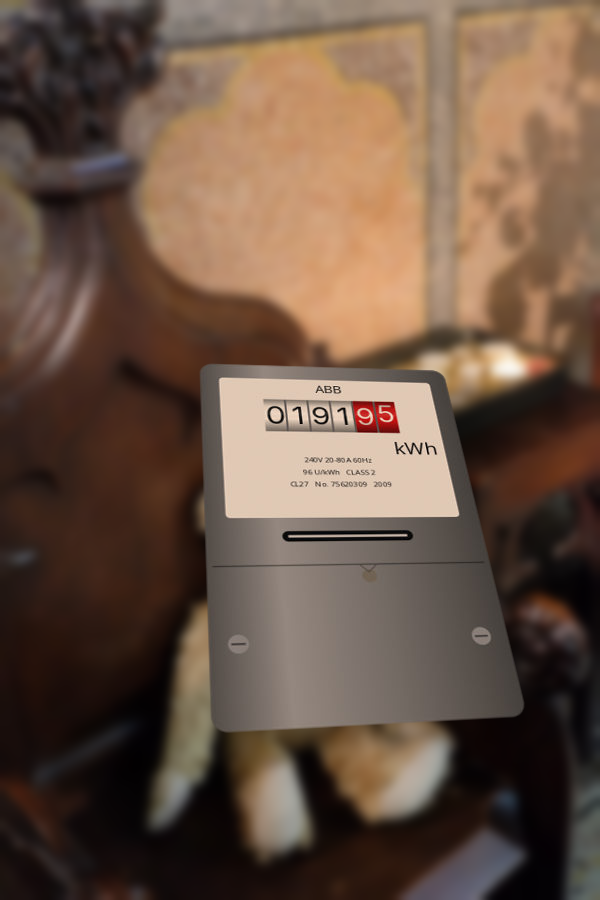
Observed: 191.95; kWh
